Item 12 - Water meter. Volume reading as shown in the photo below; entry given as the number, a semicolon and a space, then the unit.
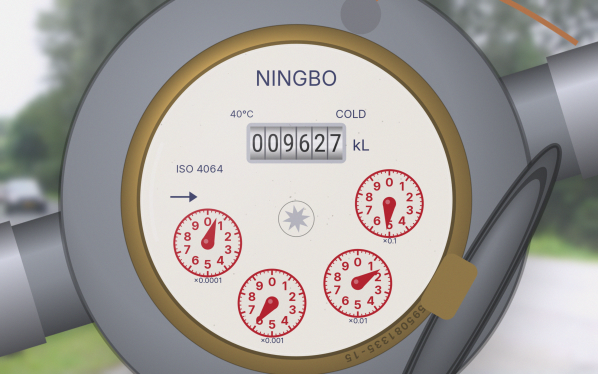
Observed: 9627.5160; kL
